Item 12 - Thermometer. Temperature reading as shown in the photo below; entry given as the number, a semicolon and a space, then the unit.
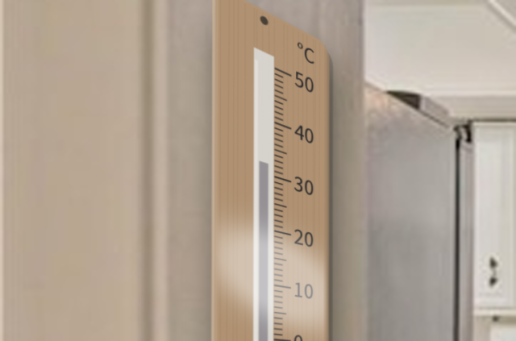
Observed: 32; °C
